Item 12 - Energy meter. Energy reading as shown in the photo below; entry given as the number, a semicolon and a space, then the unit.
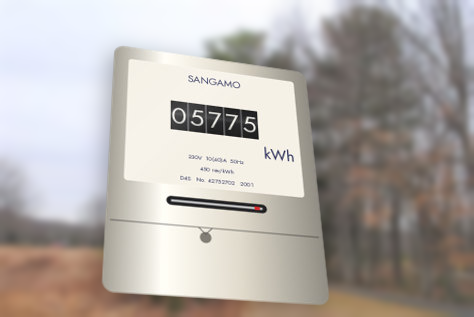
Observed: 5775; kWh
